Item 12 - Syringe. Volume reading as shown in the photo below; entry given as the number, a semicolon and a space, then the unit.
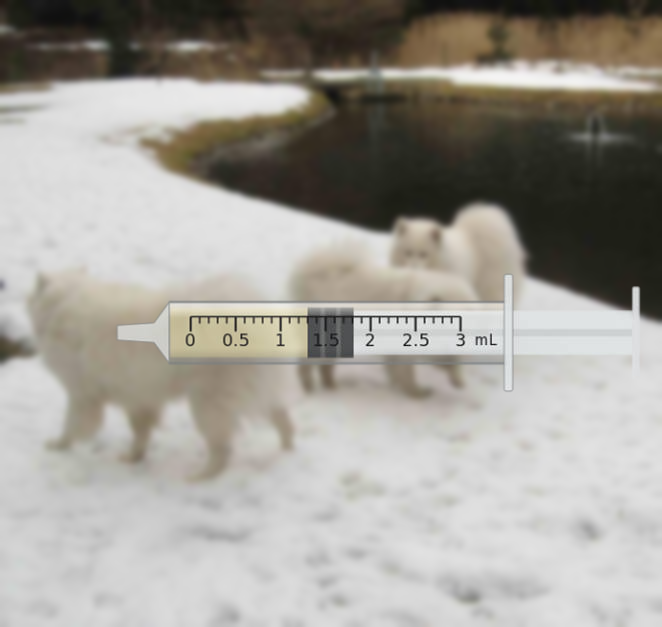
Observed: 1.3; mL
